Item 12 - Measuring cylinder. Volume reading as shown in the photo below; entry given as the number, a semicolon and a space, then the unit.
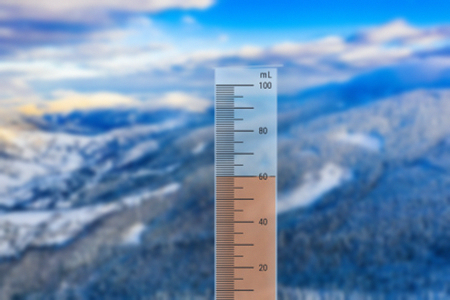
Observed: 60; mL
